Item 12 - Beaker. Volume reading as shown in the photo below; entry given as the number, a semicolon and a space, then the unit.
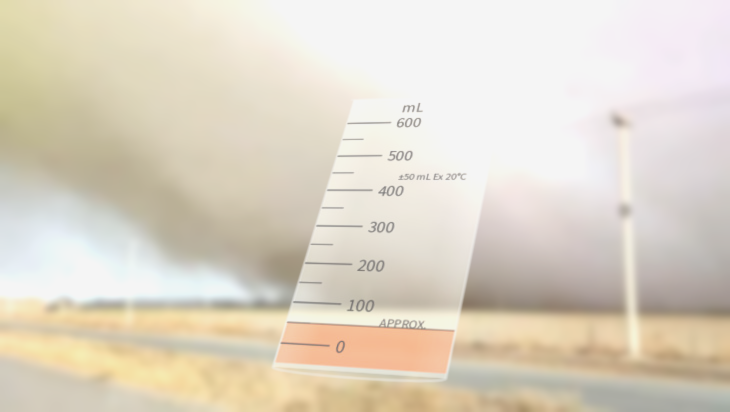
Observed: 50; mL
